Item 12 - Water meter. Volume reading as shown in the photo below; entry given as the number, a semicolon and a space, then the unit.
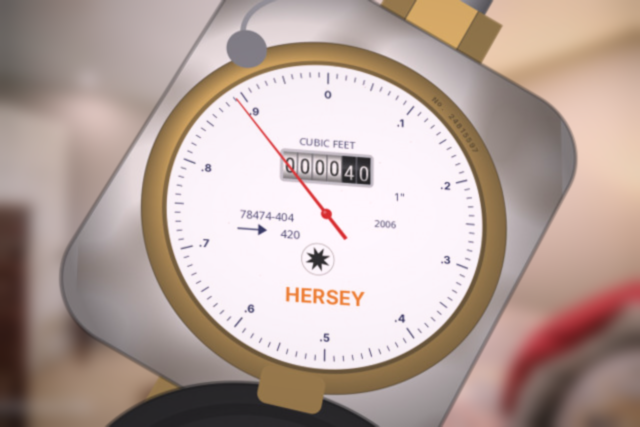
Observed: 39.89; ft³
